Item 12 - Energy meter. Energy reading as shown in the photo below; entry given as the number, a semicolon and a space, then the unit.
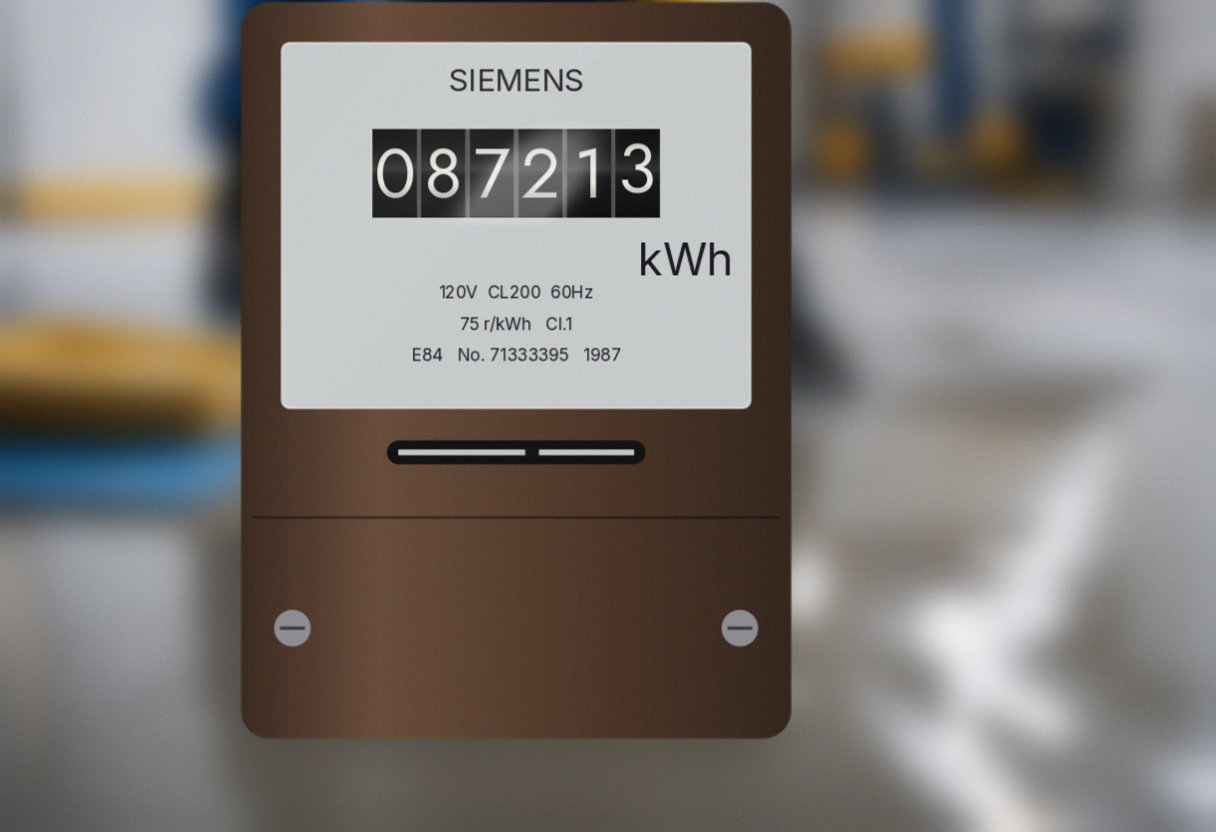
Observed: 87213; kWh
